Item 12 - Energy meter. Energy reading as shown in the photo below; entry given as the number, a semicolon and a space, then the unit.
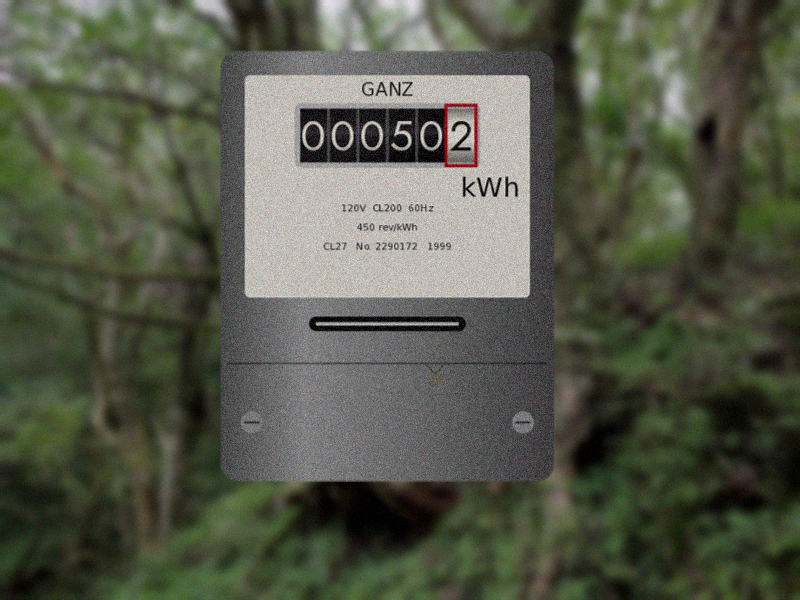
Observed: 50.2; kWh
